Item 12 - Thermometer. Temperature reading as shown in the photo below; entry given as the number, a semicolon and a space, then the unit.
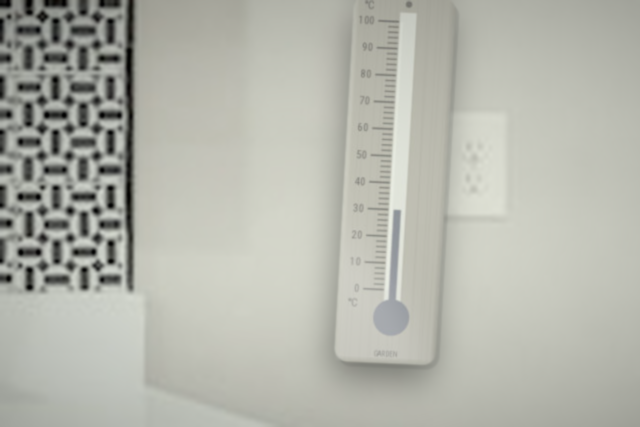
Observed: 30; °C
